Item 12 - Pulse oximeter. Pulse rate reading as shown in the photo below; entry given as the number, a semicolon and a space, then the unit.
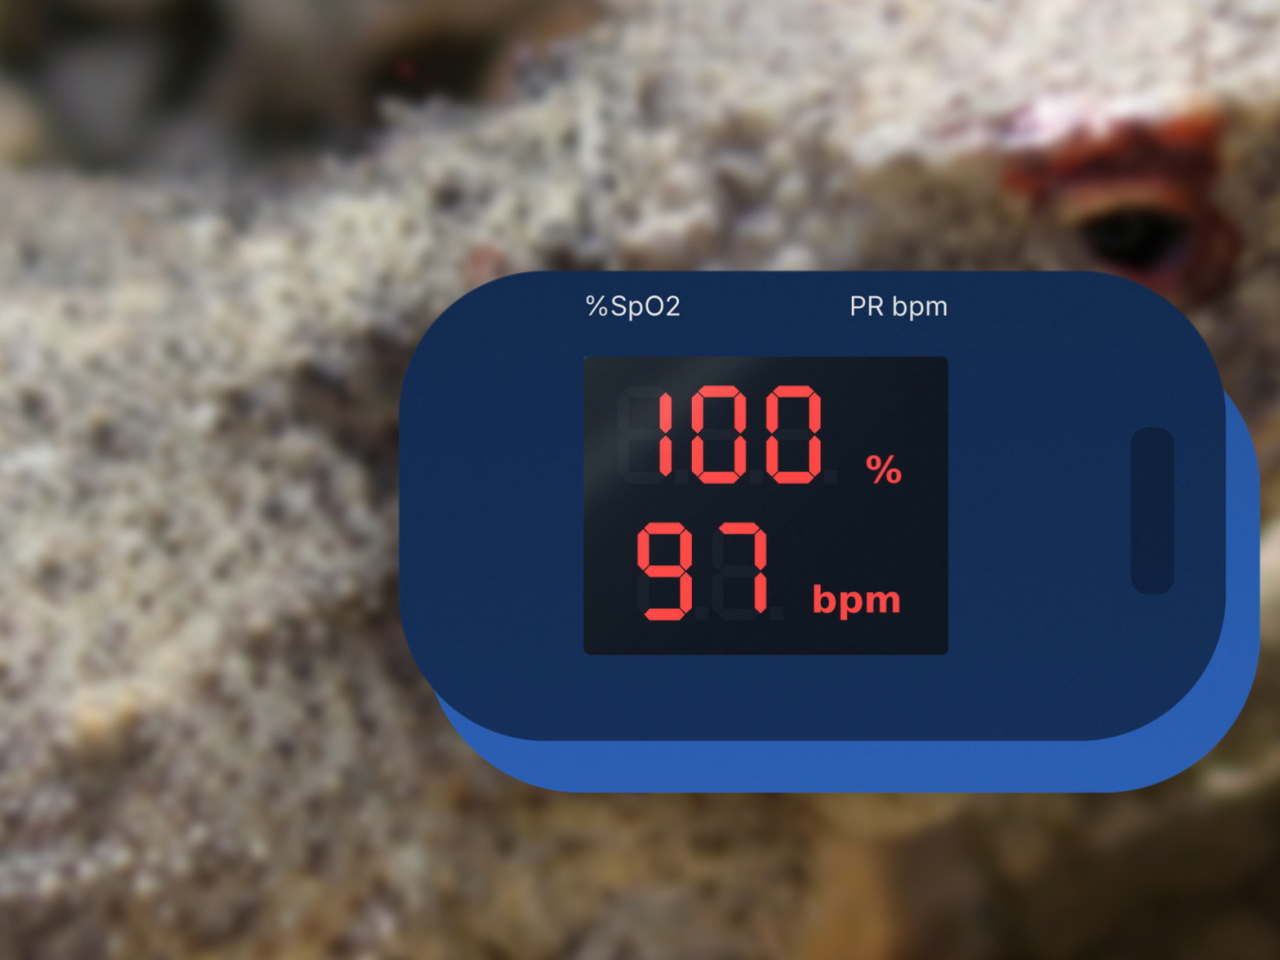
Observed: 97; bpm
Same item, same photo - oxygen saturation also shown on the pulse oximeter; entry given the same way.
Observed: 100; %
